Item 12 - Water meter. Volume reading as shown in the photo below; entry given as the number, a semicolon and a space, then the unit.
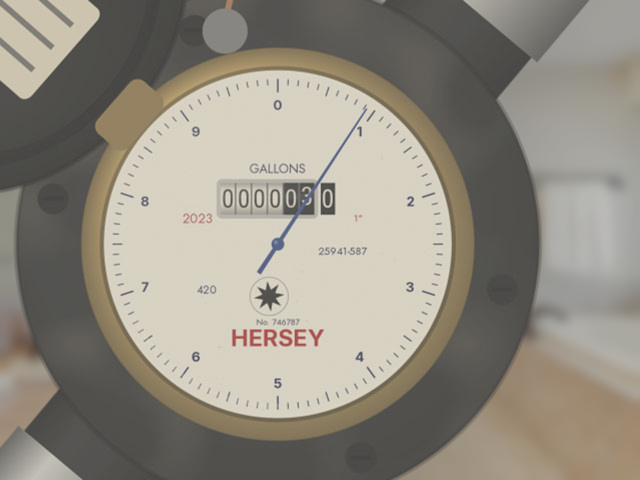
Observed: 30.9; gal
